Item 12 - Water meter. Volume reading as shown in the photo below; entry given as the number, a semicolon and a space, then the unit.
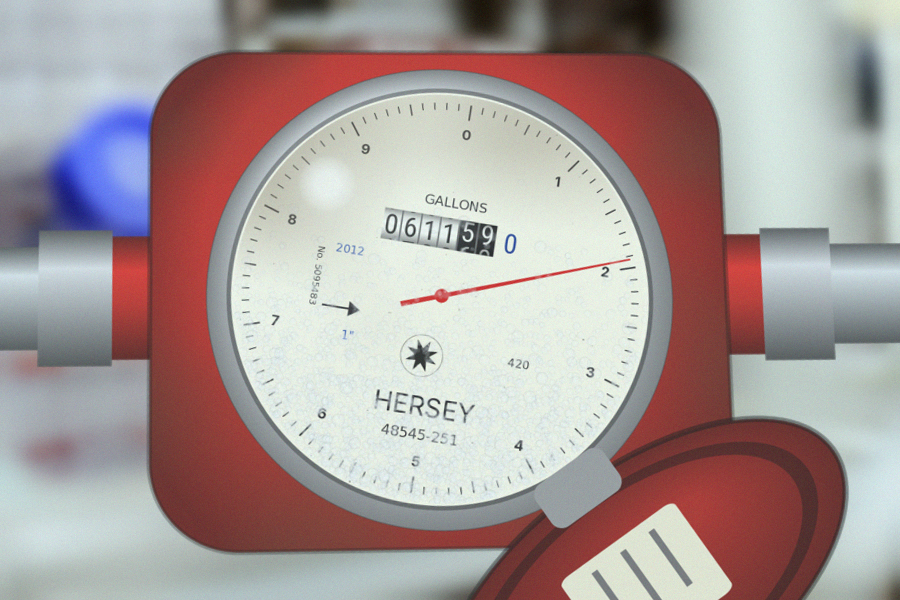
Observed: 611591.9; gal
